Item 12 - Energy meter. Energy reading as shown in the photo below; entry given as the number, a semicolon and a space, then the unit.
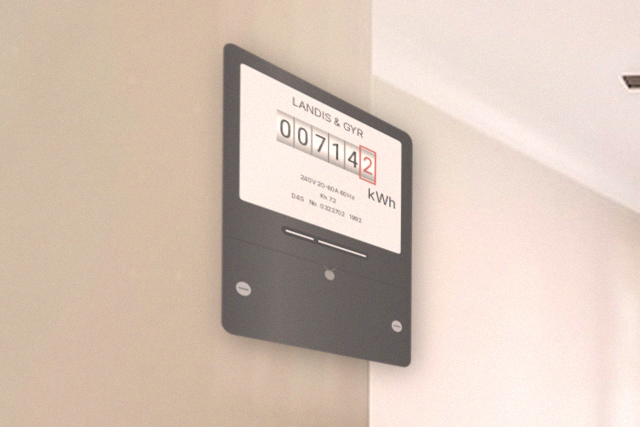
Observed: 714.2; kWh
